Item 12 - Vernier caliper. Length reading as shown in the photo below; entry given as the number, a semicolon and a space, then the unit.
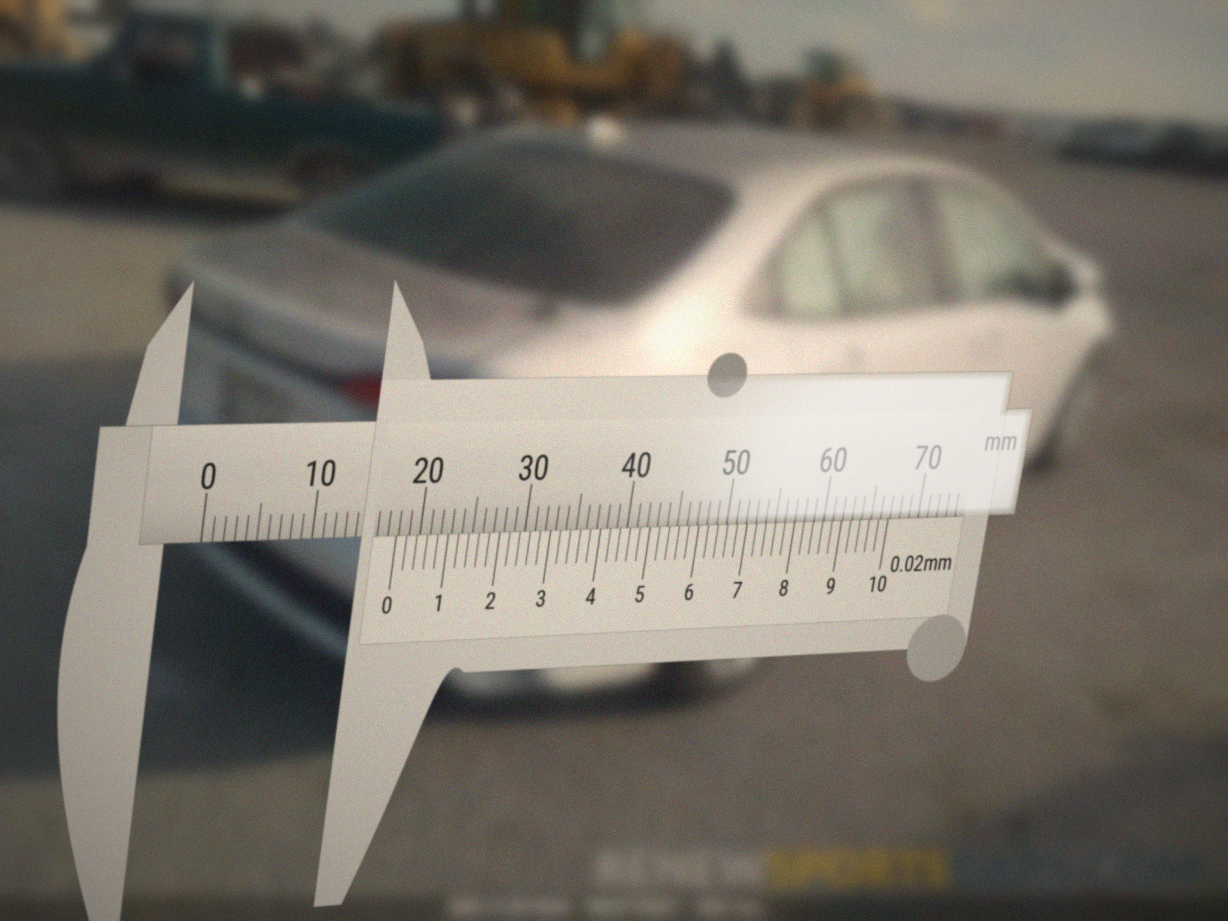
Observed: 17.8; mm
